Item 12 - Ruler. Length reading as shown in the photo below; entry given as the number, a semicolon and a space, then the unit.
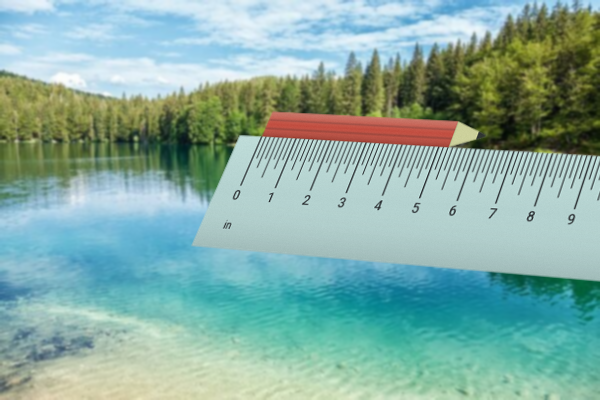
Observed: 6.125; in
